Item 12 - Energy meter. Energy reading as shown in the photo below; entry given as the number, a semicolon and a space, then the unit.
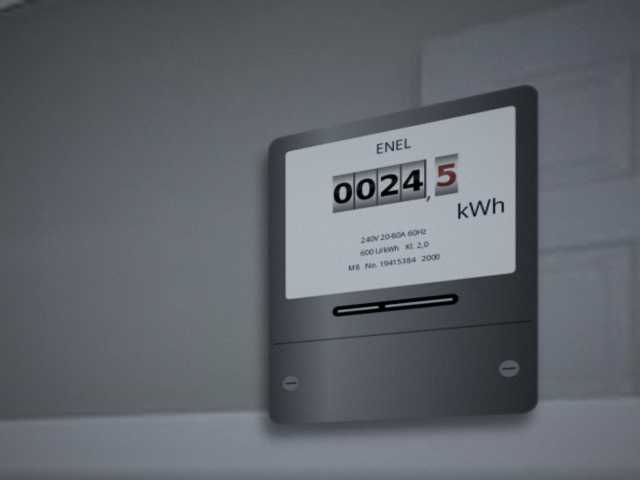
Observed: 24.5; kWh
